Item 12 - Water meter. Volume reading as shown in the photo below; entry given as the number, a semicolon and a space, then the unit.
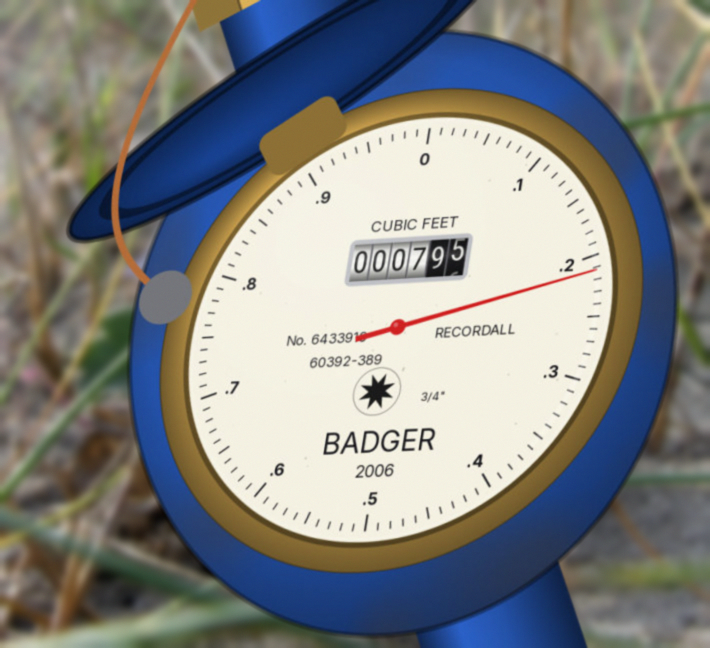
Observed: 795.21; ft³
